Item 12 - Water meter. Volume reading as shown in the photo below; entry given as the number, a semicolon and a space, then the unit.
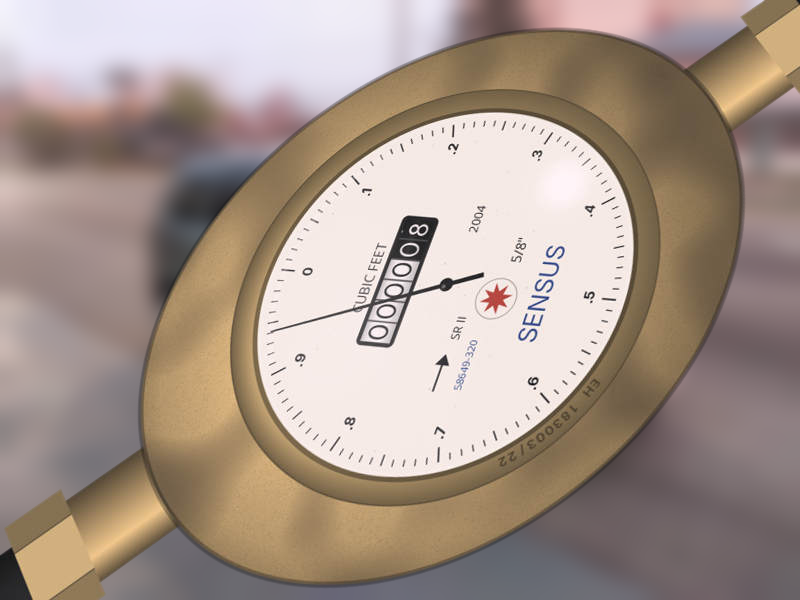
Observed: 7.94; ft³
